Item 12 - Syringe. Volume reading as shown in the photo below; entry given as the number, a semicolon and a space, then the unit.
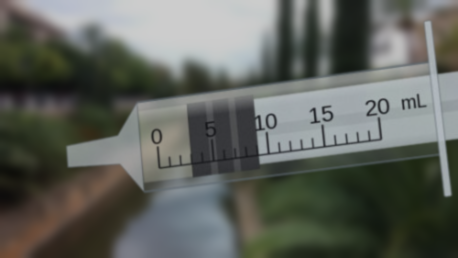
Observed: 3; mL
